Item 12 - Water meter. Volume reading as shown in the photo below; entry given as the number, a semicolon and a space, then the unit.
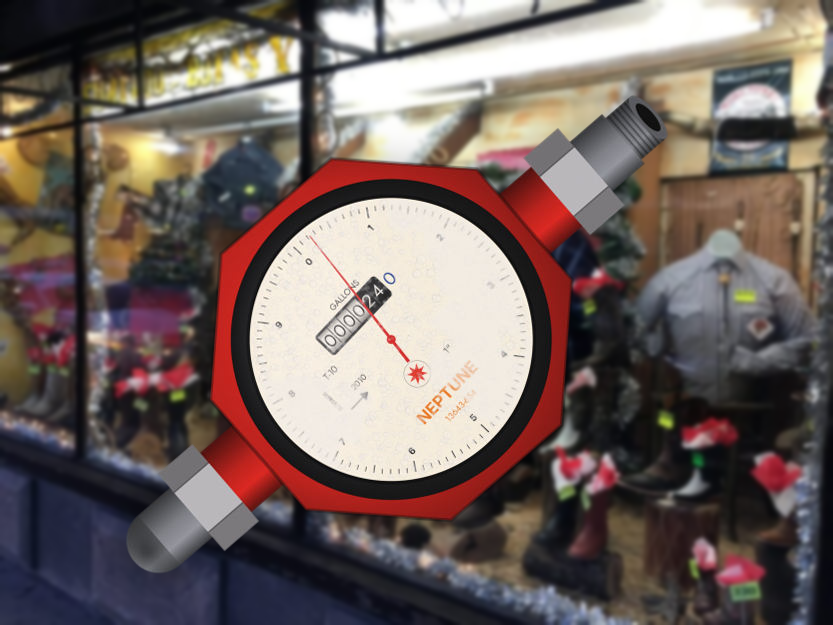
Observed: 240.2; gal
